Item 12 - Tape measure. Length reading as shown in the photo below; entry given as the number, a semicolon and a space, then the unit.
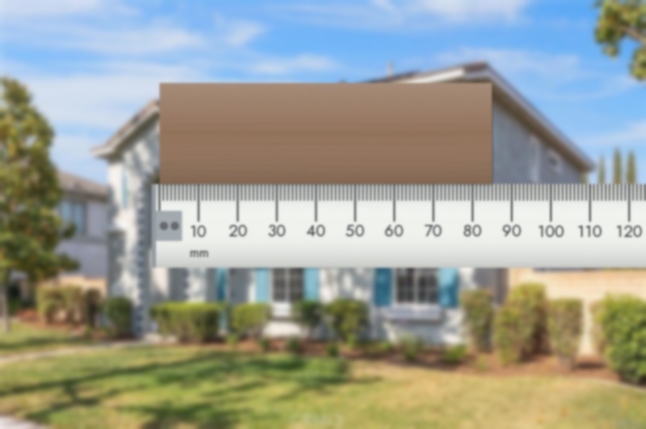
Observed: 85; mm
